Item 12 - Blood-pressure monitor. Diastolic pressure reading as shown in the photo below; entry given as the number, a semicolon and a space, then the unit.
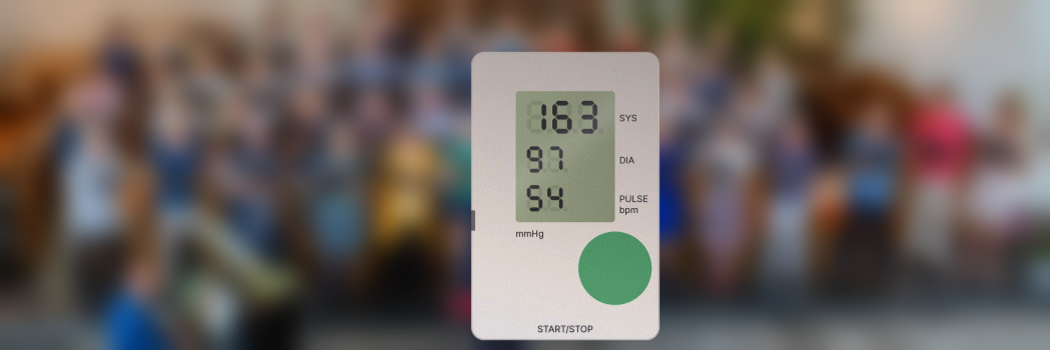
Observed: 97; mmHg
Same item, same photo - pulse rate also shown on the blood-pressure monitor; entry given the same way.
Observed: 54; bpm
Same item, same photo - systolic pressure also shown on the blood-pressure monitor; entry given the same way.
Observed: 163; mmHg
